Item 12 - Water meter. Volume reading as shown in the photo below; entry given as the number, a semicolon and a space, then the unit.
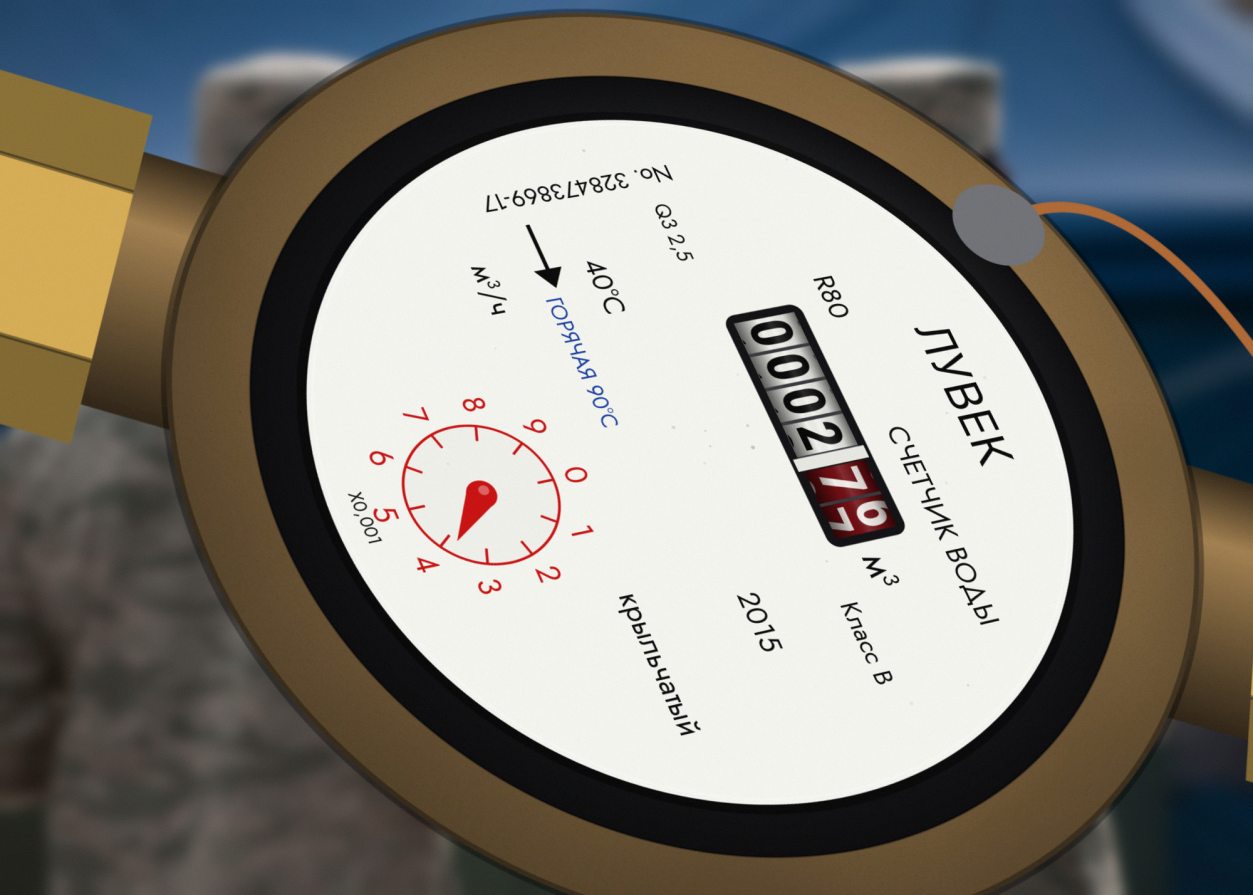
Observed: 2.763; m³
